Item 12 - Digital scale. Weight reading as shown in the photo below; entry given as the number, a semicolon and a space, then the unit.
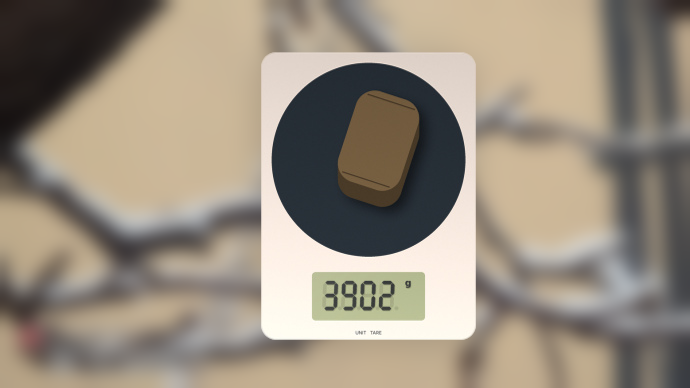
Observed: 3902; g
